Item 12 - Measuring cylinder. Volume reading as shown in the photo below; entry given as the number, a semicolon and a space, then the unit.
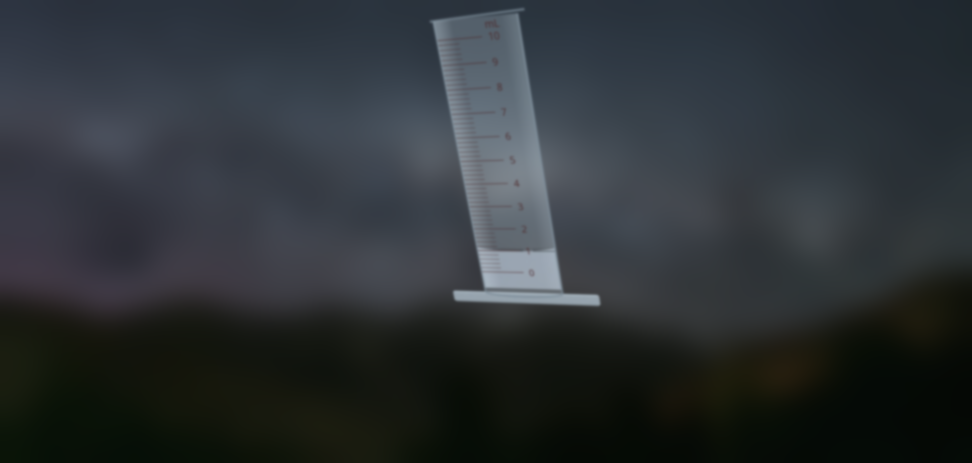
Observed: 1; mL
